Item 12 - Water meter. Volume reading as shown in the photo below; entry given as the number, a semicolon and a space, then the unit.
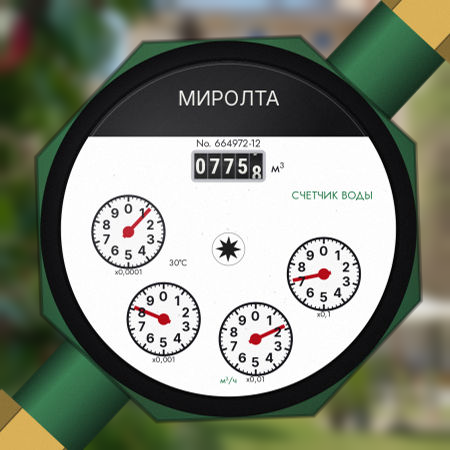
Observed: 7757.7181; m³
